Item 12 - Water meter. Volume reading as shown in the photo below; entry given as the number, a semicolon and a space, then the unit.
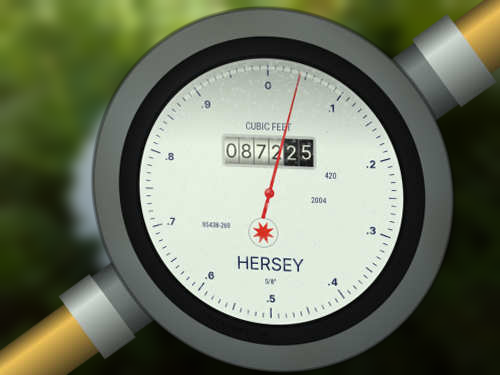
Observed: 87225.04; ft³
